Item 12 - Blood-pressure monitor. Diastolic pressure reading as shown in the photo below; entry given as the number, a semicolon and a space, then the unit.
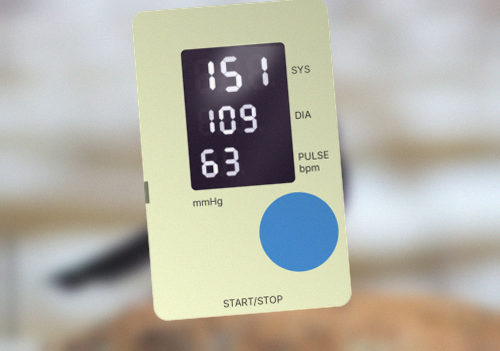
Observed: 109; mmHg
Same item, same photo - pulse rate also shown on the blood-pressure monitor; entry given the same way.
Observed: 63; bpm
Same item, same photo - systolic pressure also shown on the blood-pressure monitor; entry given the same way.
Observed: 151; mmHg
